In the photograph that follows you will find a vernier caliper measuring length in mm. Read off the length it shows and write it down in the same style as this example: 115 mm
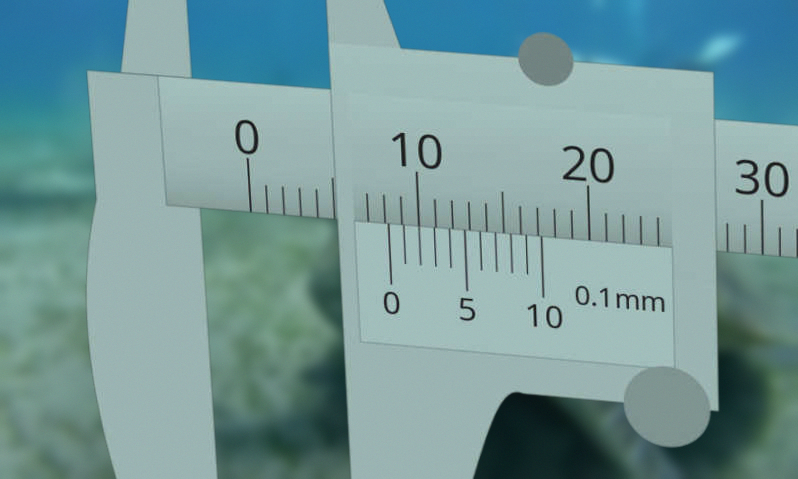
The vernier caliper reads 8.2 mm
